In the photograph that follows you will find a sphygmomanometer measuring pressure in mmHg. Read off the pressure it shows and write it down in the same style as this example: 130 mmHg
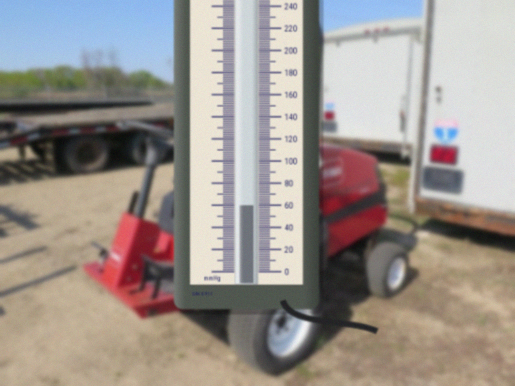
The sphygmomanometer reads 60 mmHg
